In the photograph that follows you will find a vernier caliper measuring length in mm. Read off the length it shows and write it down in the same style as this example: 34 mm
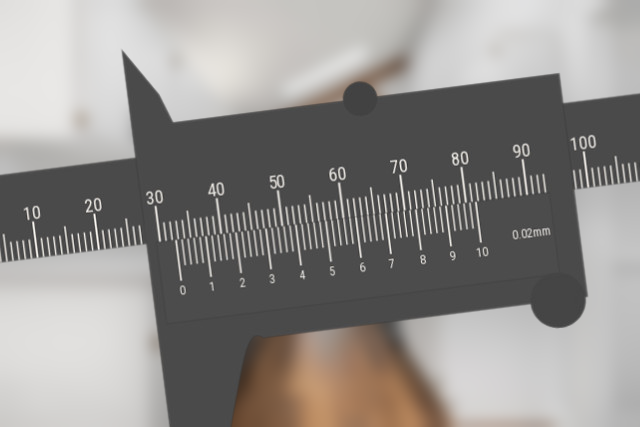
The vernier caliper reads 32.6 mm
